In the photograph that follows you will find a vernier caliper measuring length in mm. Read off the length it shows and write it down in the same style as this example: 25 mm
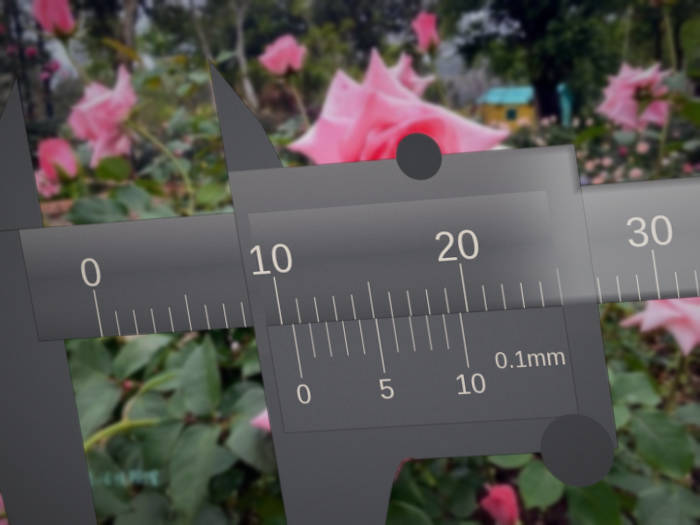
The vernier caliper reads 10.6 mm
